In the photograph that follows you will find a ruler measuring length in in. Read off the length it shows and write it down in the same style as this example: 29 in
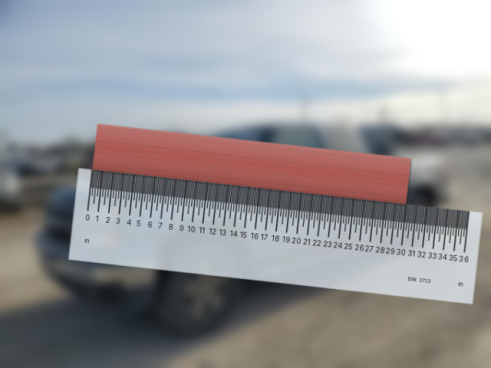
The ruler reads 30 in
